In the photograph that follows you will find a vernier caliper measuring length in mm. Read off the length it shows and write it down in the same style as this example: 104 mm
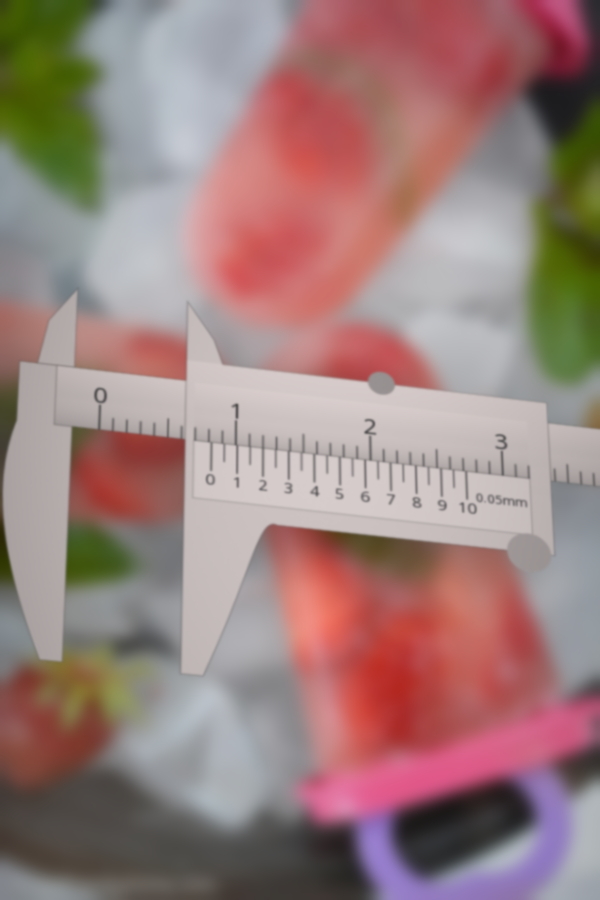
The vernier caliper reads 8.2 mm
